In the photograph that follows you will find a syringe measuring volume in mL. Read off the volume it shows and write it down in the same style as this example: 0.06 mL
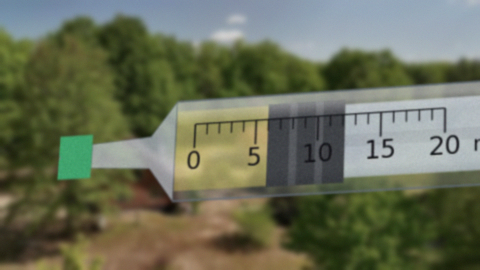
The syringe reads 6 mL
